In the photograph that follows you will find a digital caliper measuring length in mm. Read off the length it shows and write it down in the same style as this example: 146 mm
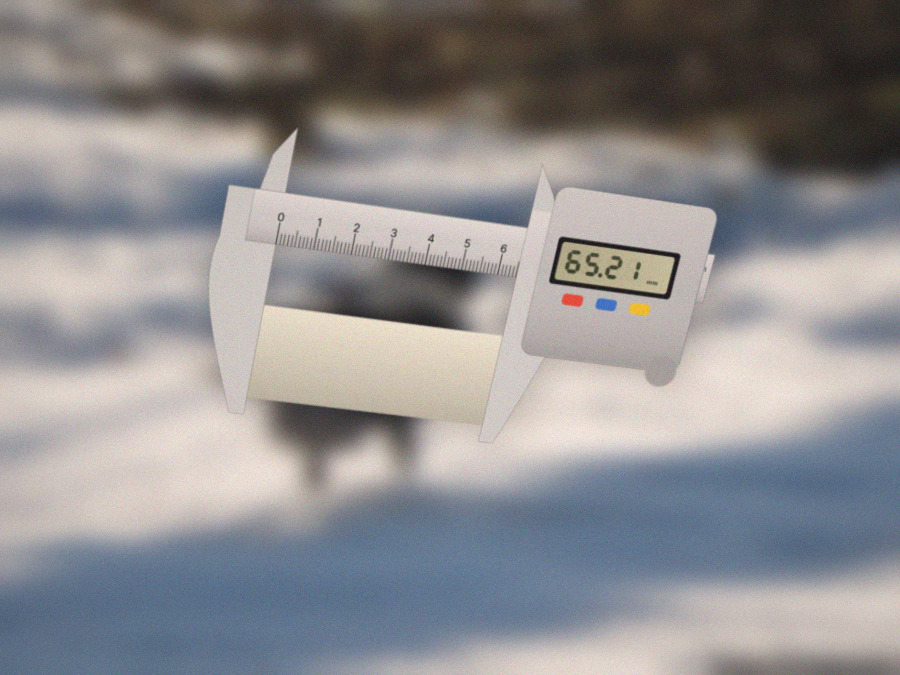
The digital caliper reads 65.21 mm
